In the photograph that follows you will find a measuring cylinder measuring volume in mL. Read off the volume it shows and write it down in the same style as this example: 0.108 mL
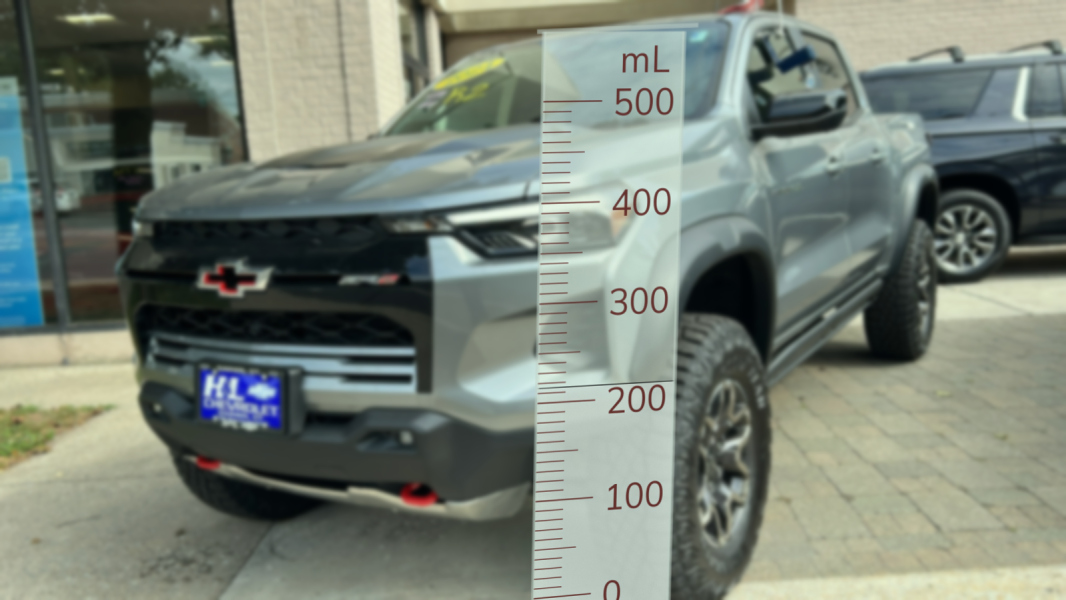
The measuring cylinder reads 215 mL
